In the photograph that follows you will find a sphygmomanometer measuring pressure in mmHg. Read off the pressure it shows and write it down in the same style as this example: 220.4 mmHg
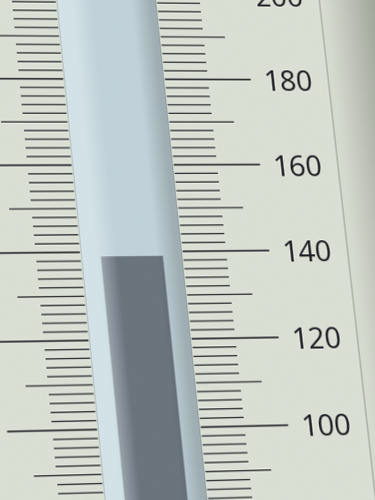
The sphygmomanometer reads 139 mmHg
